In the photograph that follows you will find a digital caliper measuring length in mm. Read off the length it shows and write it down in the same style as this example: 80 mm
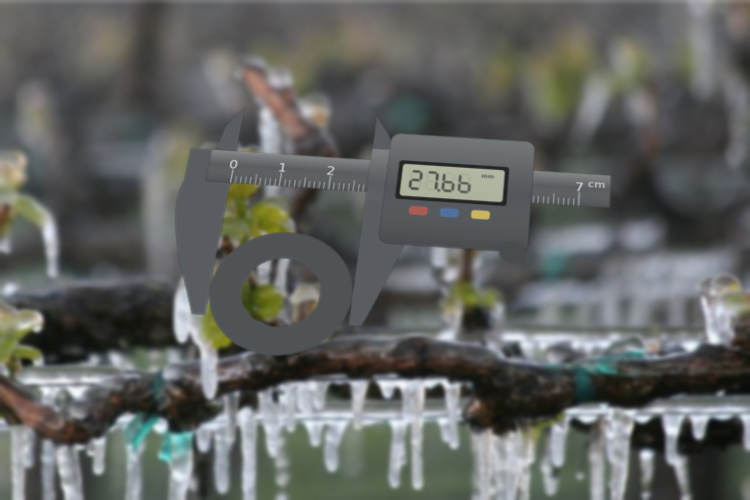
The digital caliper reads 27.66 mm
